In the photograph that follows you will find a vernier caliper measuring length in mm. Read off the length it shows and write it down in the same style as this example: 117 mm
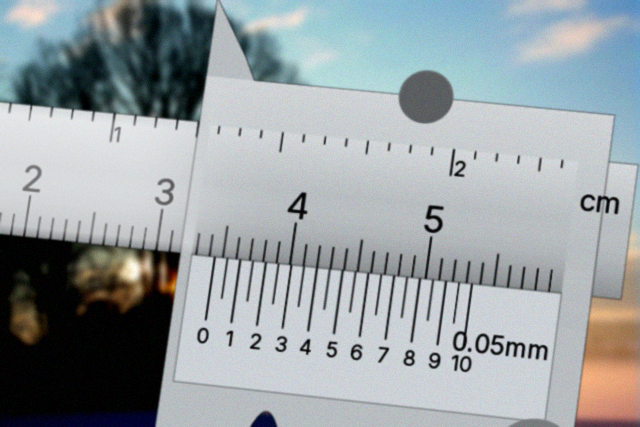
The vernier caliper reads 34.4 mm
